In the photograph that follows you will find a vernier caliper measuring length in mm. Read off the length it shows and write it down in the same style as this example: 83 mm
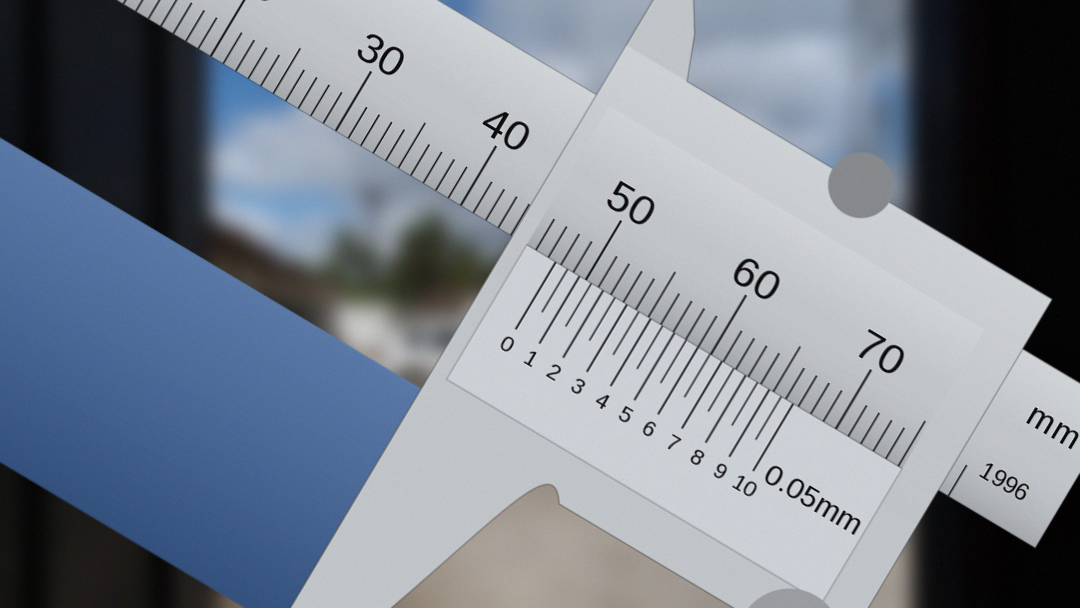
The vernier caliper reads 47.6 mm
